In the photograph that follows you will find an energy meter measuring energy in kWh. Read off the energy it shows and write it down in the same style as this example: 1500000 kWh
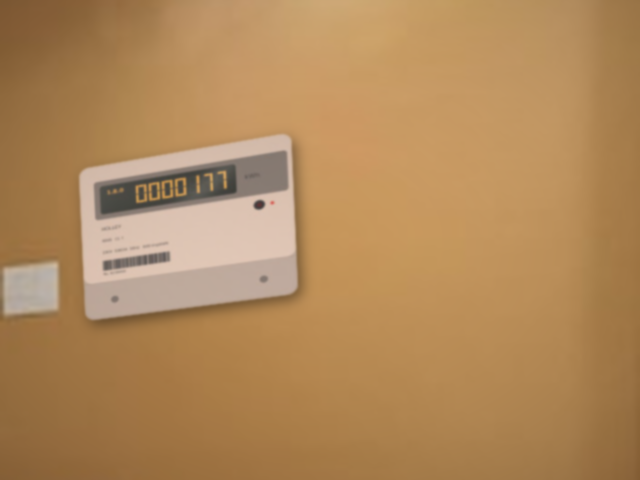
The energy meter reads 177 kWh
